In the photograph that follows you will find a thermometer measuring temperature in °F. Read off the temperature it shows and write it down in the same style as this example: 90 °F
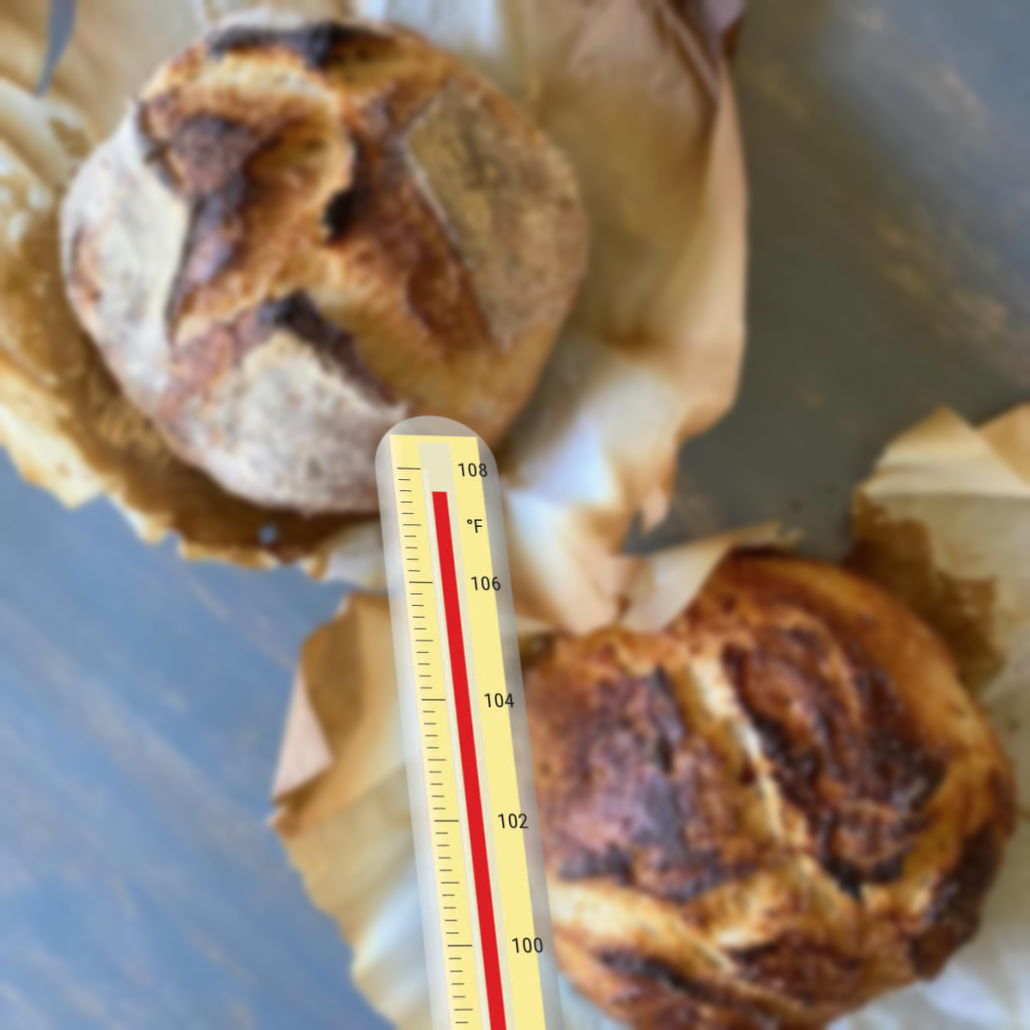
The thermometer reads 107.6 °F
